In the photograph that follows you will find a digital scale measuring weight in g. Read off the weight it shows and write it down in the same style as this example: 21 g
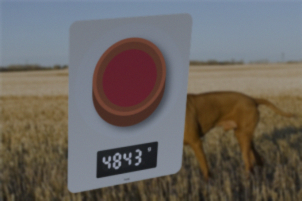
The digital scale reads 4843 g
